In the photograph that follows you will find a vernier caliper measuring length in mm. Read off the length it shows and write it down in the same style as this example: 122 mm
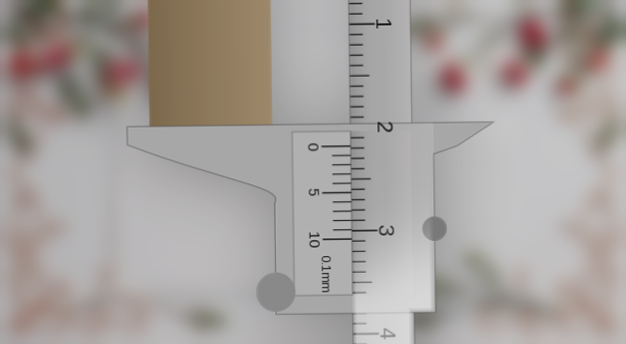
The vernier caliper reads 21.8 mm
